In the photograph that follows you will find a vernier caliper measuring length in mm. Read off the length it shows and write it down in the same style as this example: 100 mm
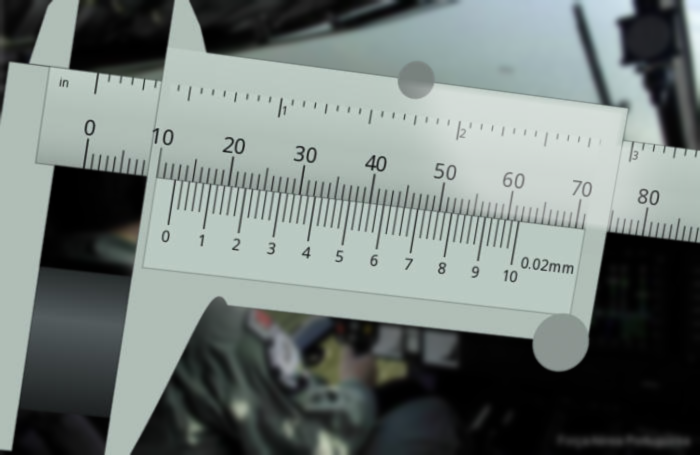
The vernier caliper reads 12.6 mm
